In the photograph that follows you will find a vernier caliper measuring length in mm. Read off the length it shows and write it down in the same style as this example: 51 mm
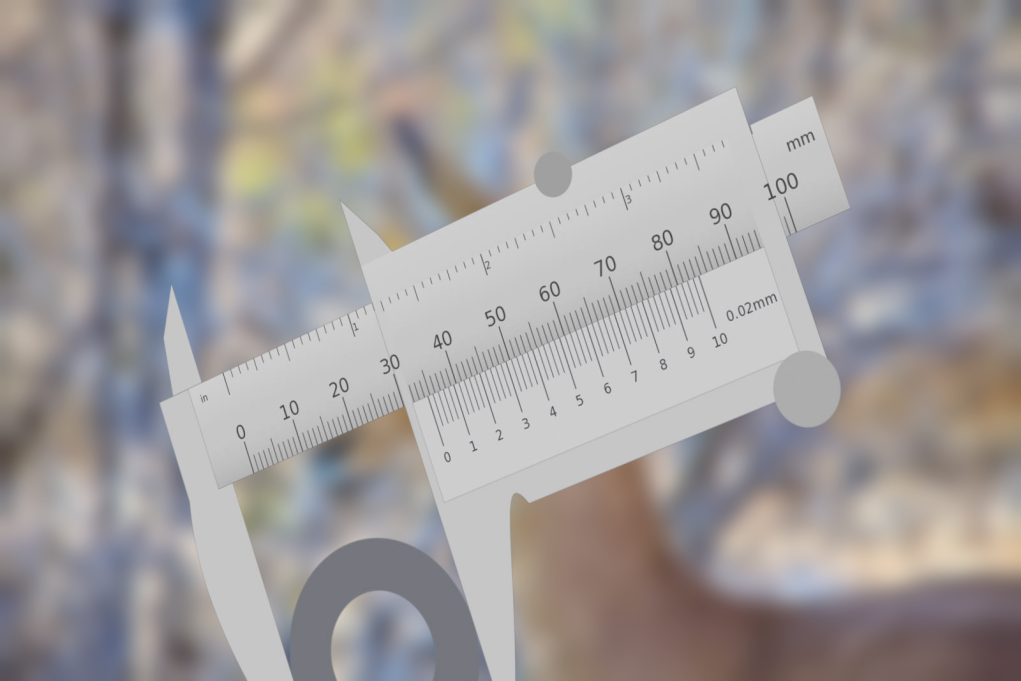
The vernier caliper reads 34.6 mm
